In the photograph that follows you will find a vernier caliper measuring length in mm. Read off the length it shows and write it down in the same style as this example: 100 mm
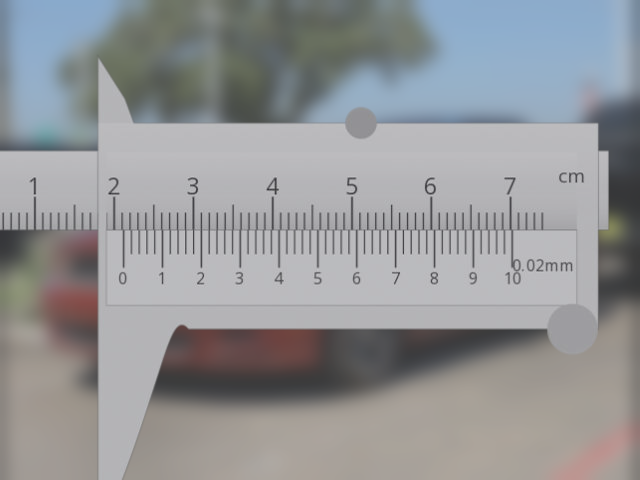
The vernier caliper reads 21.2 mm
